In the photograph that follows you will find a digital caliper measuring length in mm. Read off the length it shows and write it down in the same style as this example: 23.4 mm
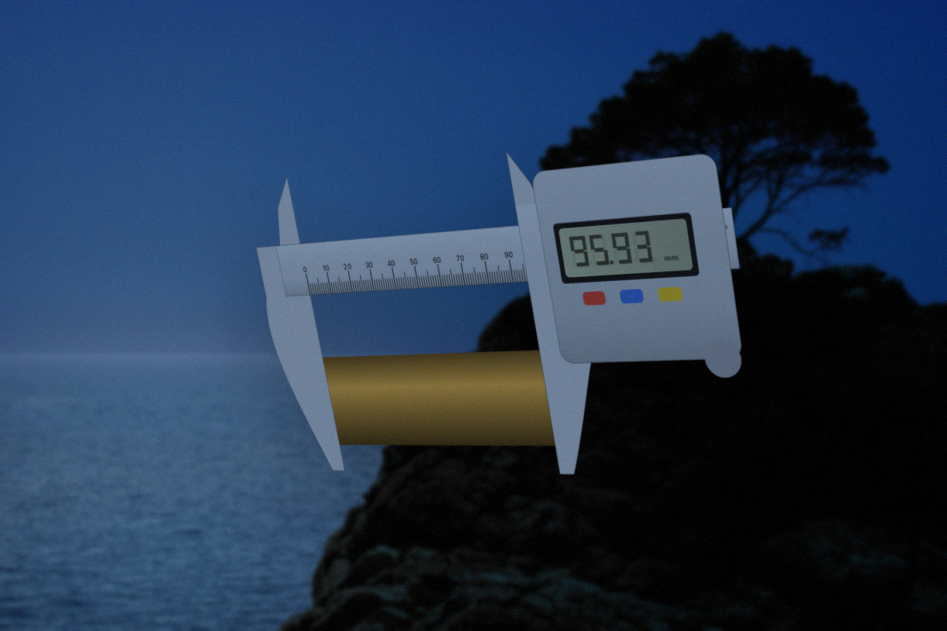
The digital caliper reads 95.93 mm
